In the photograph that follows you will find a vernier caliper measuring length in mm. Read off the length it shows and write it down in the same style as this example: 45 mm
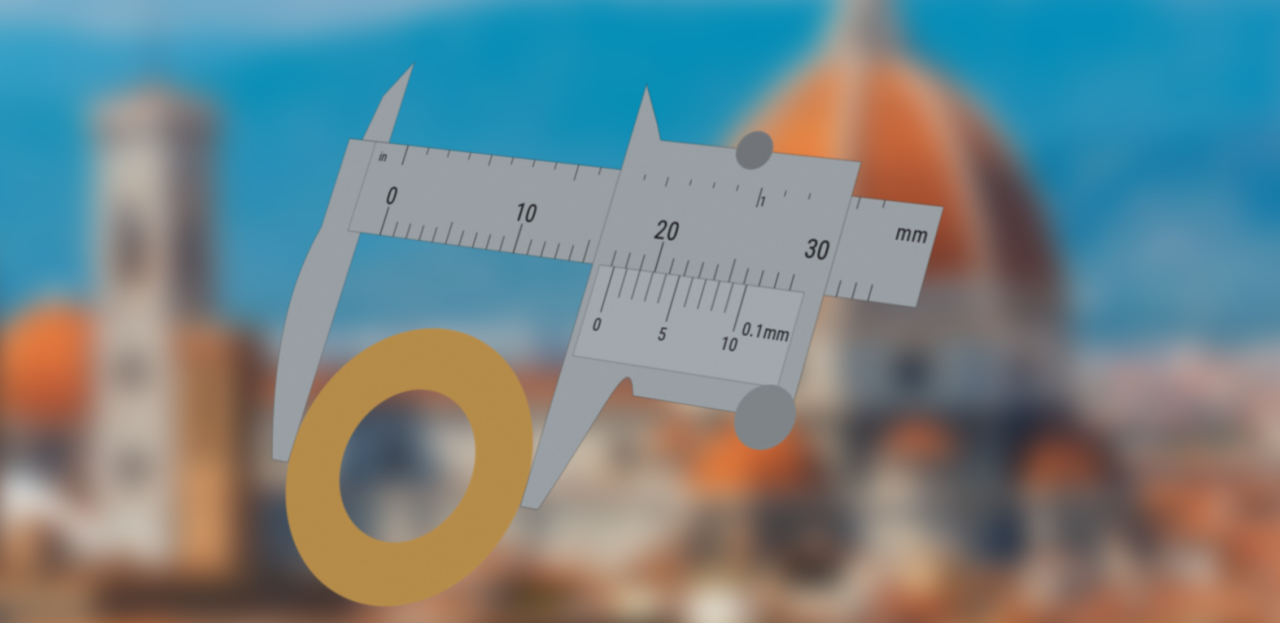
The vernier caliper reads 17.2 mm
